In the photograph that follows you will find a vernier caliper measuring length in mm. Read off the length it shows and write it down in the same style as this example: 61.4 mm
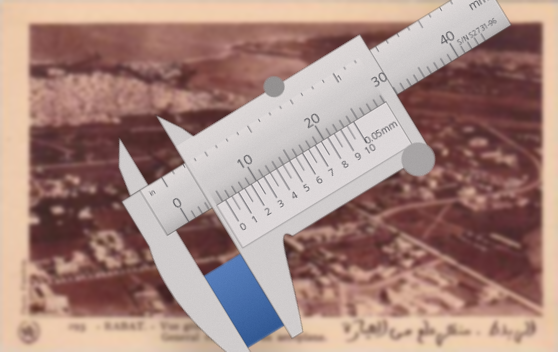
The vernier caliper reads 5.4 mm
